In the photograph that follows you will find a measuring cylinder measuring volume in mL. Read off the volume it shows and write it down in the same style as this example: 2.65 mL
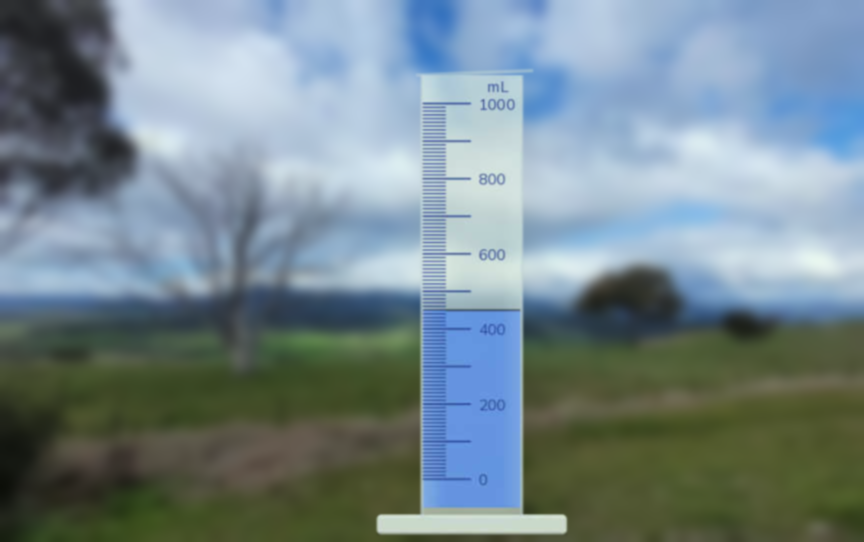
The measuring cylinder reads 450 mL
